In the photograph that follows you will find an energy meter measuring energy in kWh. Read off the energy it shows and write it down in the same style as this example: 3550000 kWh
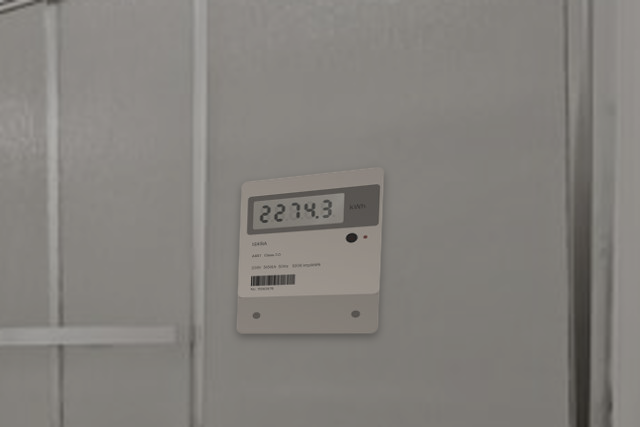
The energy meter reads 2274.3 kWh
